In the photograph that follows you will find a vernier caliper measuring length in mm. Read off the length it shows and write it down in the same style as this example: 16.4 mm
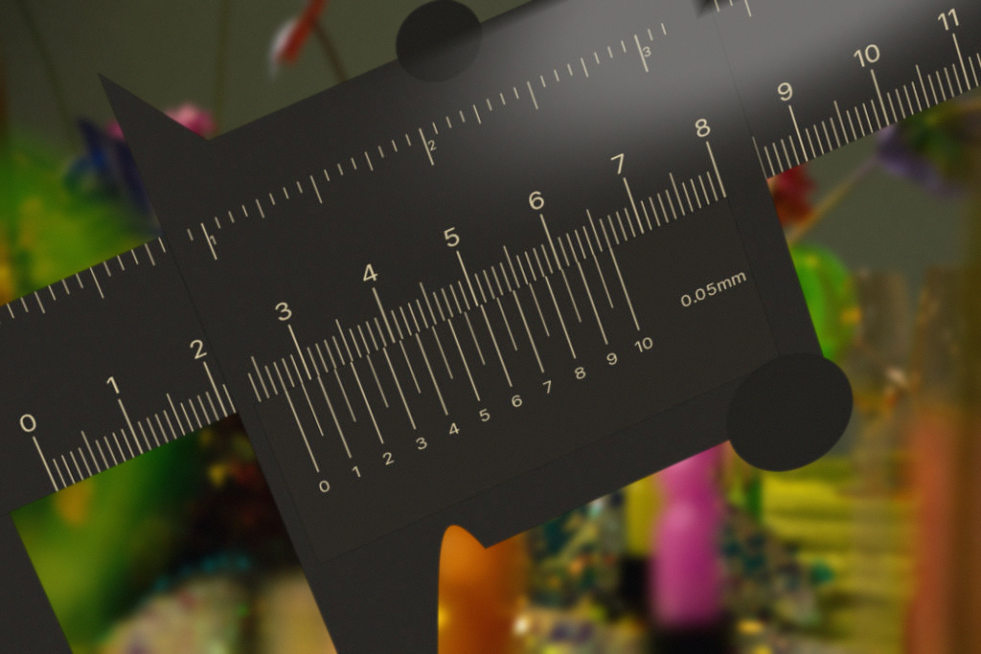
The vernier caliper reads 27.0 mm
